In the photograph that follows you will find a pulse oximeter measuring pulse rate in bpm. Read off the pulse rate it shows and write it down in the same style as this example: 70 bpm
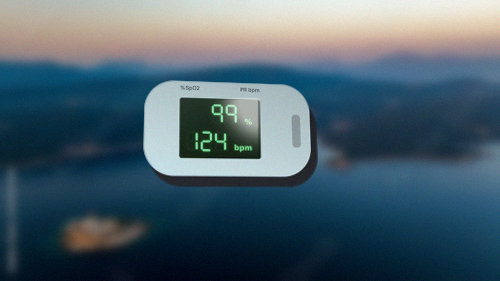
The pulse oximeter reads 124 bpm
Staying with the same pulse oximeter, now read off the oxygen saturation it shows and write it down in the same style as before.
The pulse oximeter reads 99 %
